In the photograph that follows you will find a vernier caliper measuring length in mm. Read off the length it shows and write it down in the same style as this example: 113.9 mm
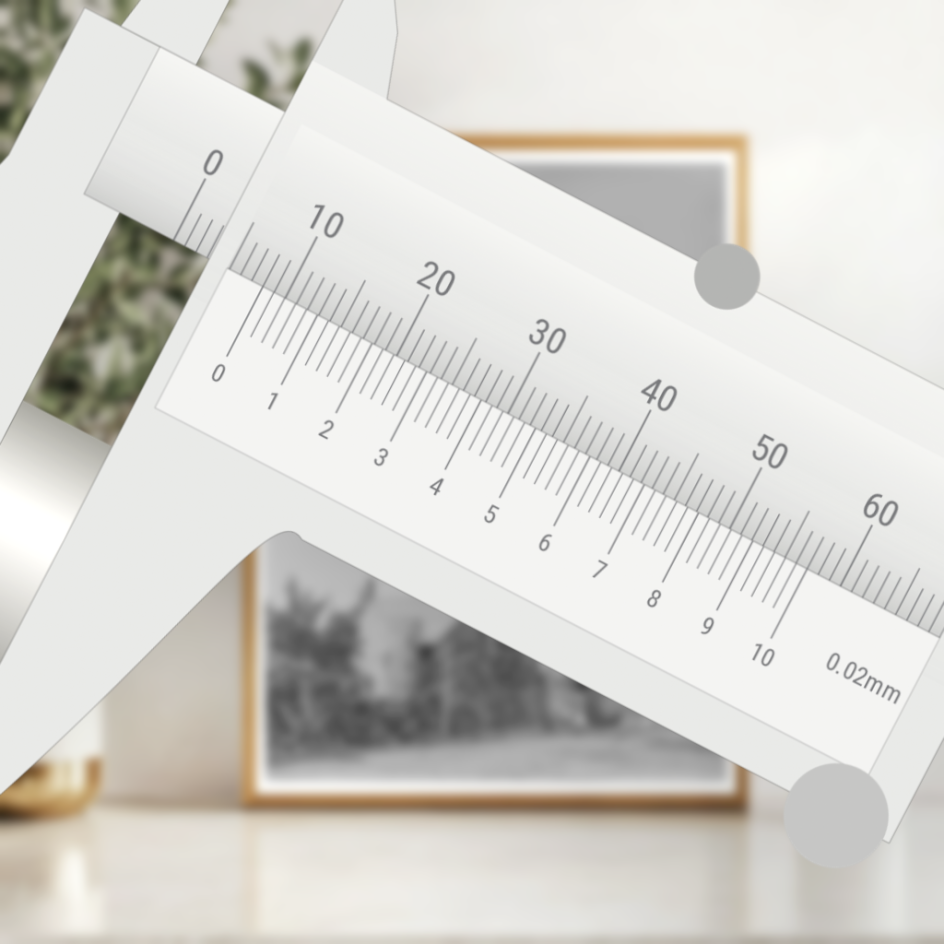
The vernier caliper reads 8.0 mm
